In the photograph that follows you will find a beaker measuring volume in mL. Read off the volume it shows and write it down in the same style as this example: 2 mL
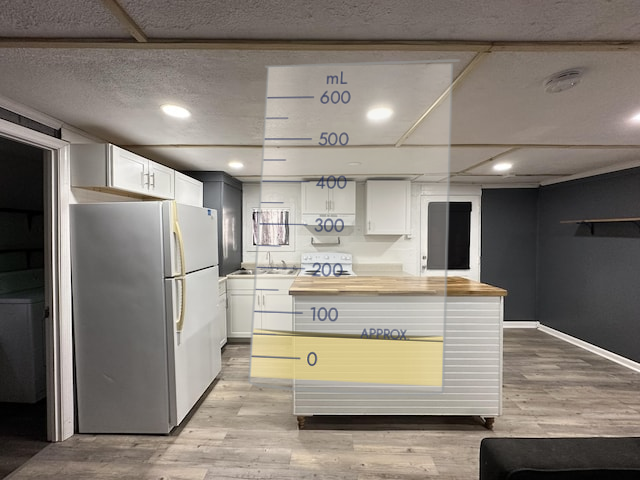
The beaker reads 50 mL
